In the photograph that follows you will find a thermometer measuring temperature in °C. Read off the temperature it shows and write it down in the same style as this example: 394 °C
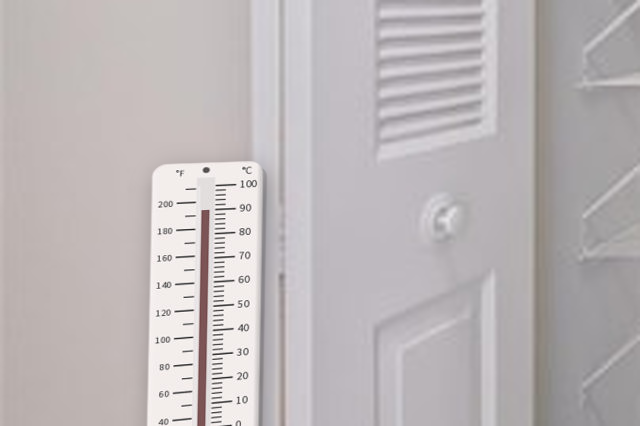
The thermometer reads 90 °C
